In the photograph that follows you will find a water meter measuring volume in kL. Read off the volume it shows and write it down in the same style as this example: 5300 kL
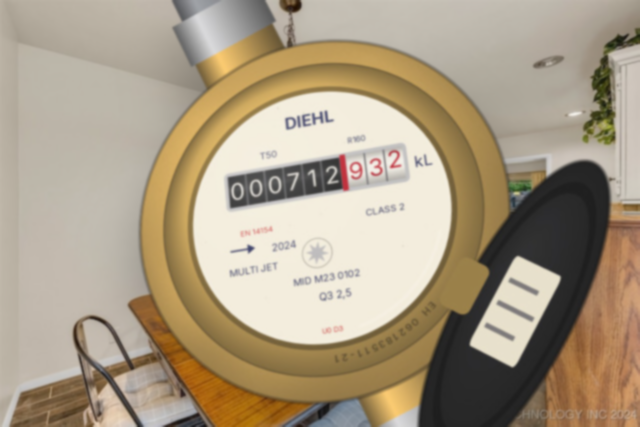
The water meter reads 712.932 kL
